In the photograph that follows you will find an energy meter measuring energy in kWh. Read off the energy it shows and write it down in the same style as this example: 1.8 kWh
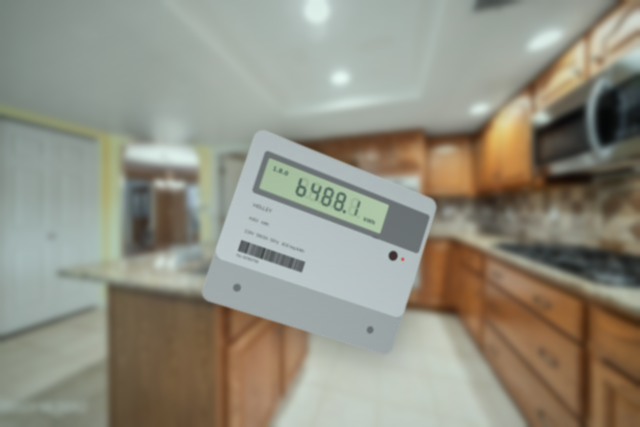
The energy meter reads 6488.1 kWh
